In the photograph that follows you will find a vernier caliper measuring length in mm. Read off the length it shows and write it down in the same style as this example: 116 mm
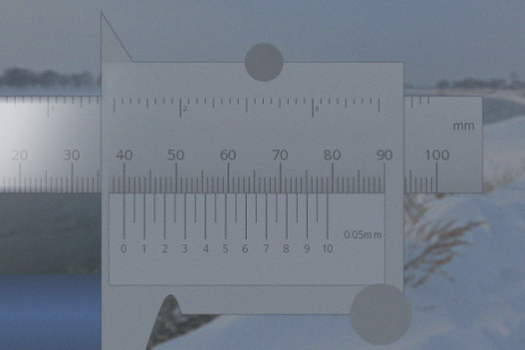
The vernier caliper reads 40.0 mm
